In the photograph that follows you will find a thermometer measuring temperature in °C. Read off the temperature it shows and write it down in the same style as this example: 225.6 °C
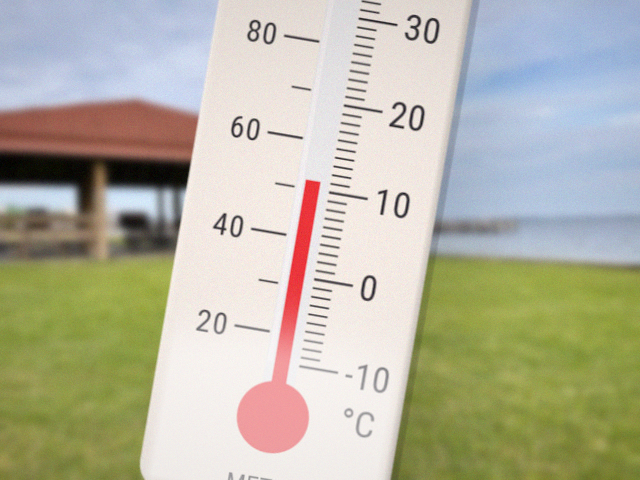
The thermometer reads 11 °C
